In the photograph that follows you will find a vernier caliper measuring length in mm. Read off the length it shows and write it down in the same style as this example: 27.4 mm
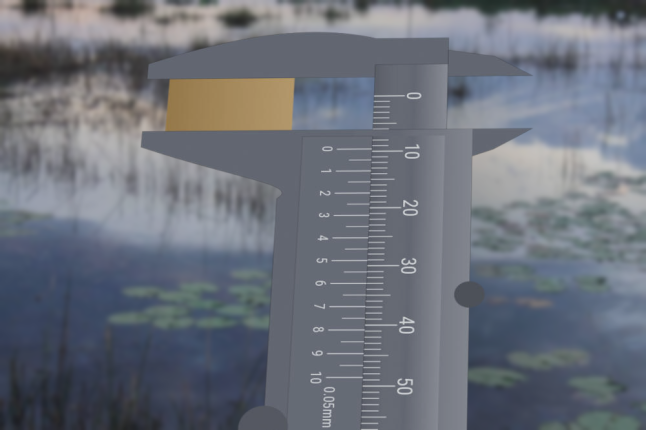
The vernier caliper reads 9.6 mm
